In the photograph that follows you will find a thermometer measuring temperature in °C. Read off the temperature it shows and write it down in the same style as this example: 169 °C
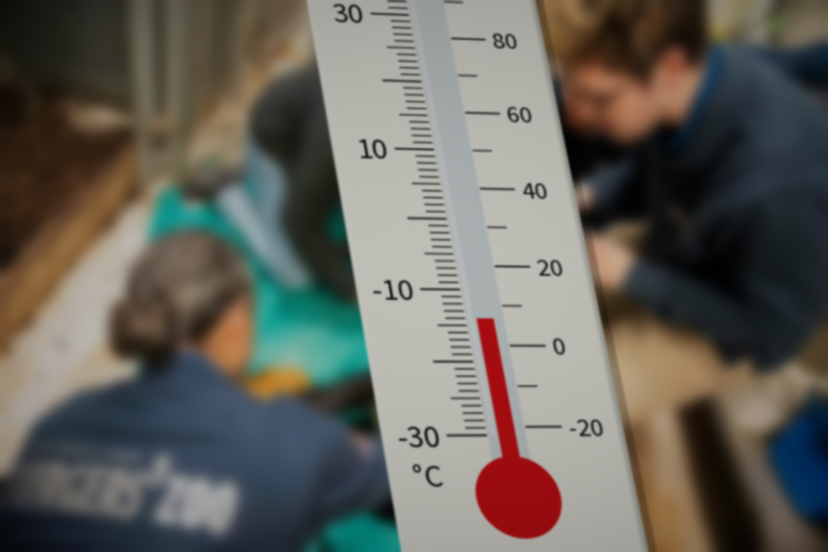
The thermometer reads -14 °C
